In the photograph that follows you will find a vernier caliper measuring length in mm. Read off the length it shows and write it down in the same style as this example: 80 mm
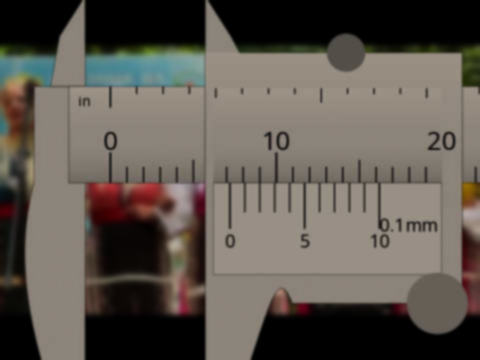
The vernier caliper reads 7.2 mm
